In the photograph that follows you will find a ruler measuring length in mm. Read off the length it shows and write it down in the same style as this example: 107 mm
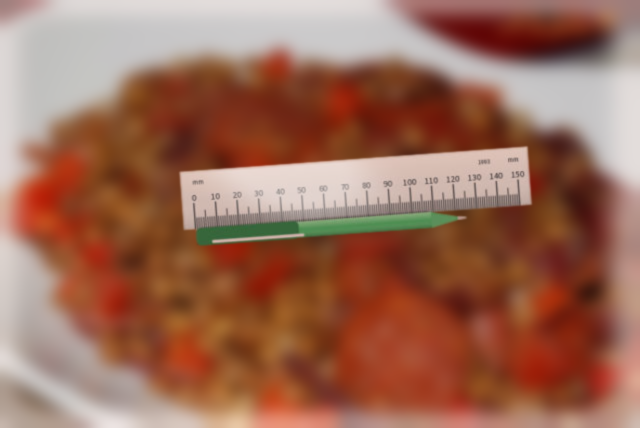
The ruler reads 125 mm
